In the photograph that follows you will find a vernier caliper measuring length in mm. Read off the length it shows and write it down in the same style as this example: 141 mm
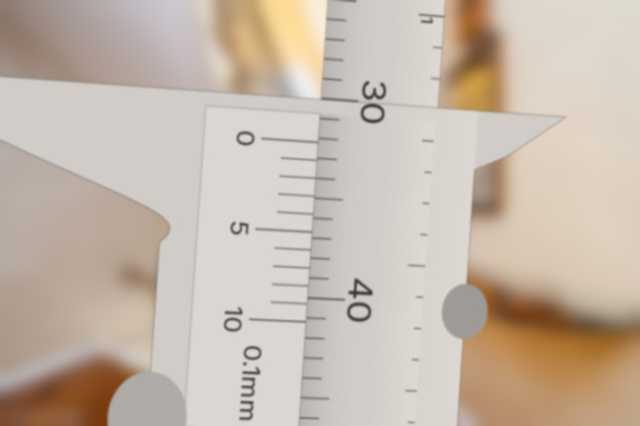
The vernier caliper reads 32.2 mm
